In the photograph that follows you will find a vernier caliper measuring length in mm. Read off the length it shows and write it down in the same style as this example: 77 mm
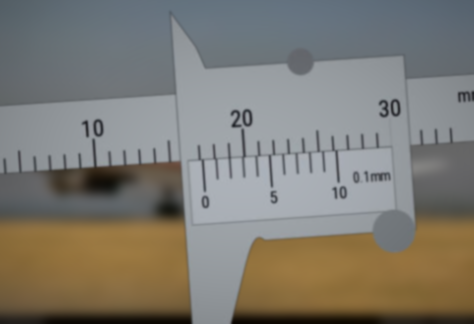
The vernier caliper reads 17.2 mm
